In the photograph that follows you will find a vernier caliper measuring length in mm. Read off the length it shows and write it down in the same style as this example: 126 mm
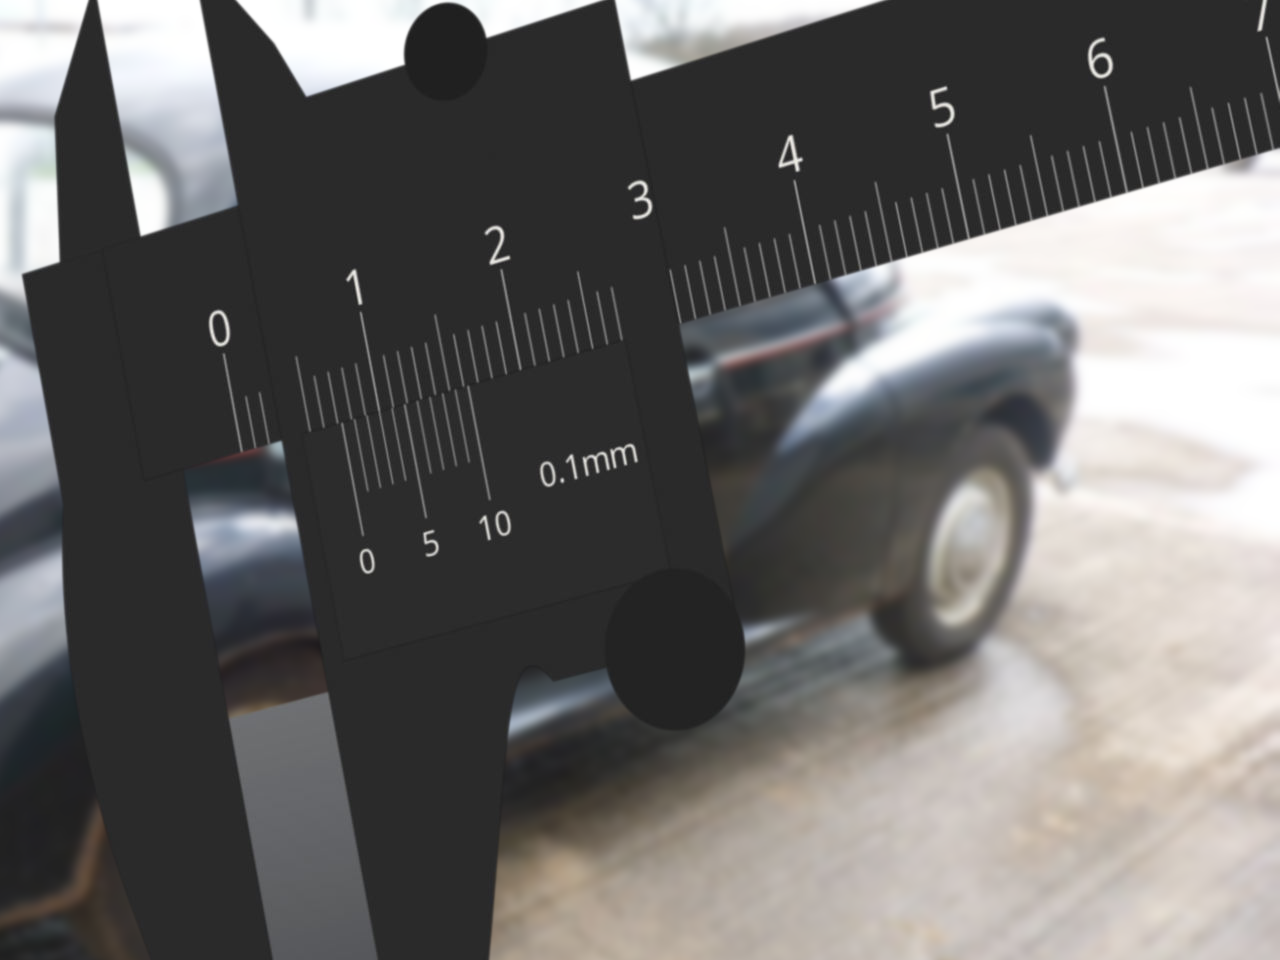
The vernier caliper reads 7.3 mm
